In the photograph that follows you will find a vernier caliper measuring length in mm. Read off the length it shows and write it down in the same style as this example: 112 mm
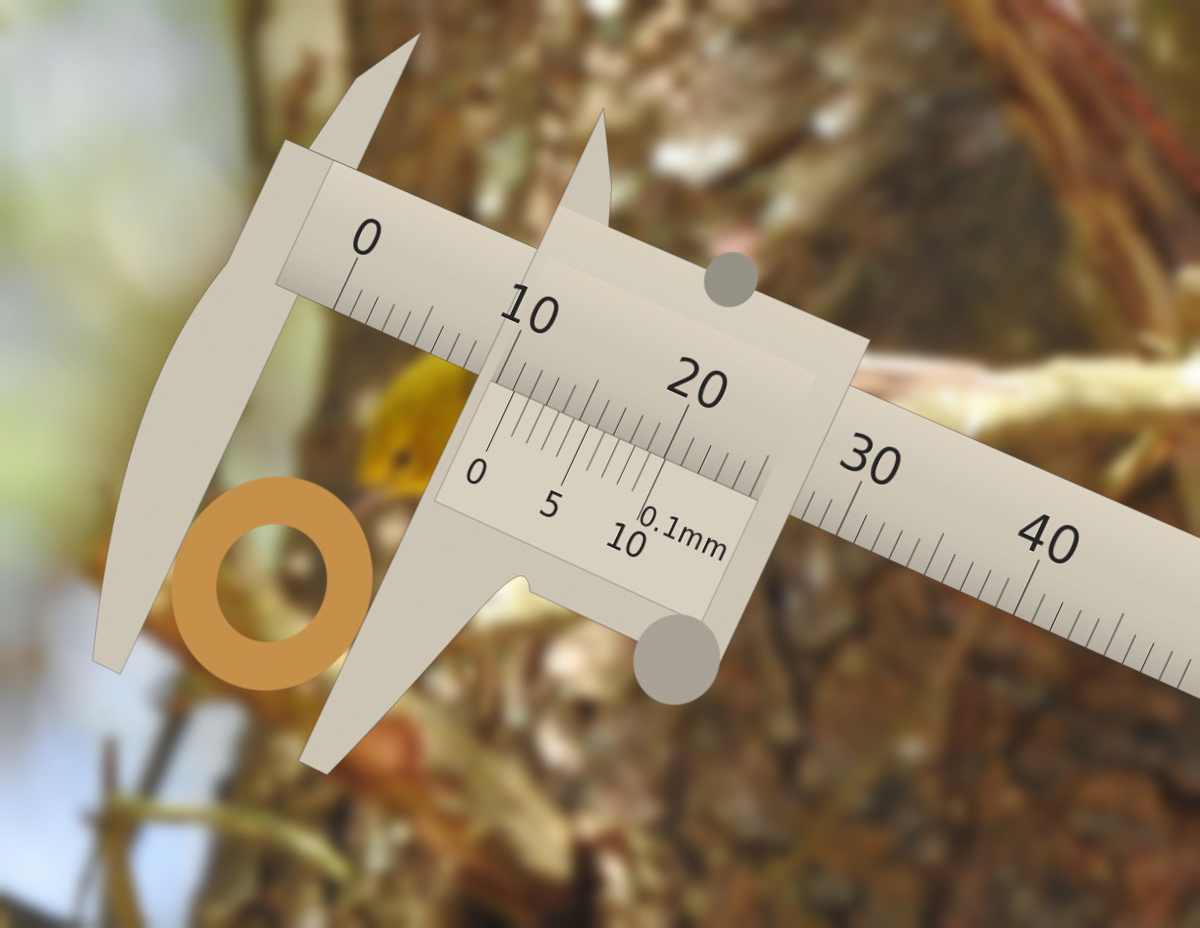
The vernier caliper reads 11.1 mm
